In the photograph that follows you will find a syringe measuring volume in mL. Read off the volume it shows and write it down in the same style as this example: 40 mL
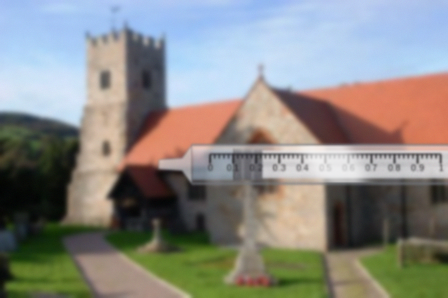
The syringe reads 0.1 mL
